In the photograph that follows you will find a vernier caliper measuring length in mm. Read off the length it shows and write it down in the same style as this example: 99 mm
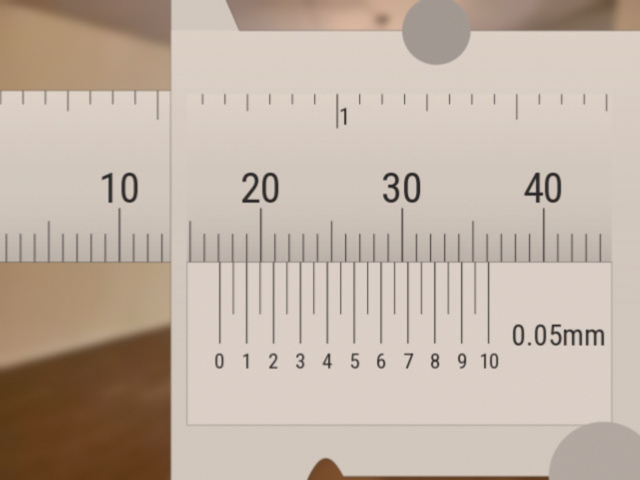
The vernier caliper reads 17.1 mm
